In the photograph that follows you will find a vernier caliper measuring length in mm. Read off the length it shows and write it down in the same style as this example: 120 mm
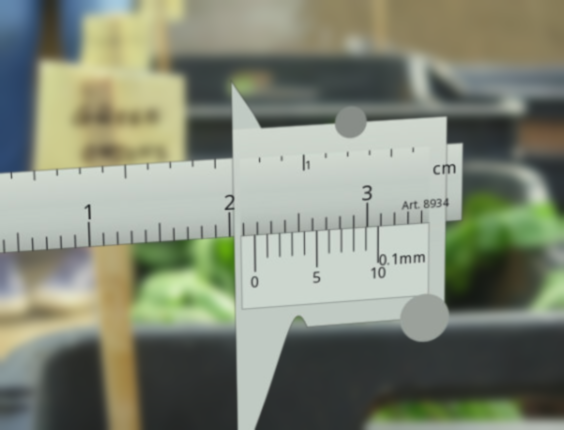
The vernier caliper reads 21.8 mm
